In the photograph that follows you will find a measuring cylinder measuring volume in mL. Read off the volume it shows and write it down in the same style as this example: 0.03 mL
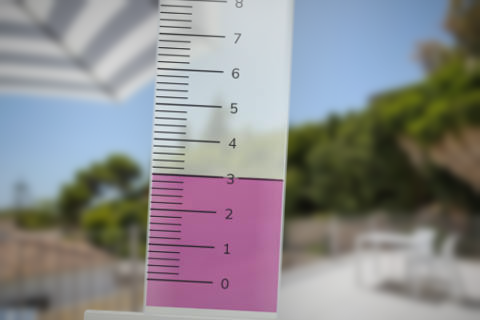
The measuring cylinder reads 3 mL
